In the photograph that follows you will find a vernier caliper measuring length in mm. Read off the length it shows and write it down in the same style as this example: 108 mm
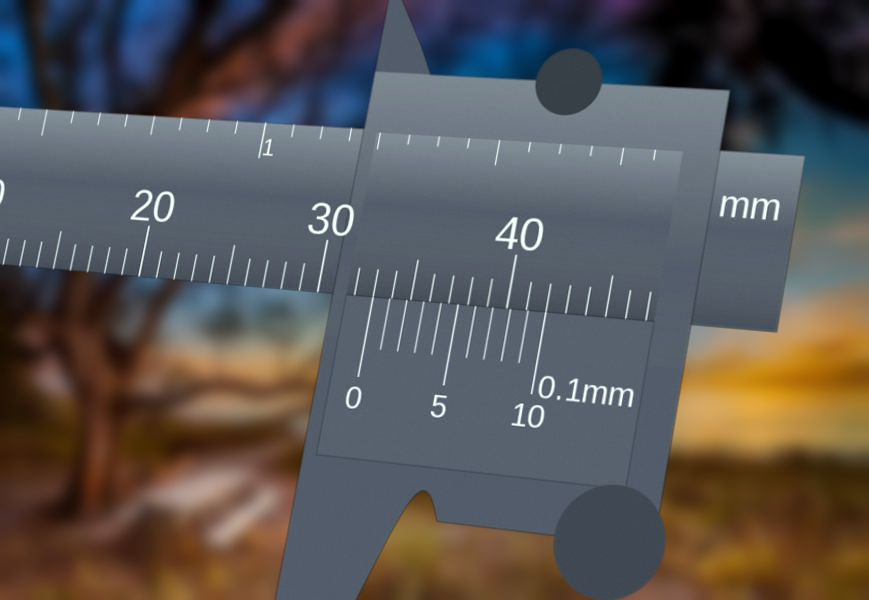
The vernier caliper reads 33.0 mm
